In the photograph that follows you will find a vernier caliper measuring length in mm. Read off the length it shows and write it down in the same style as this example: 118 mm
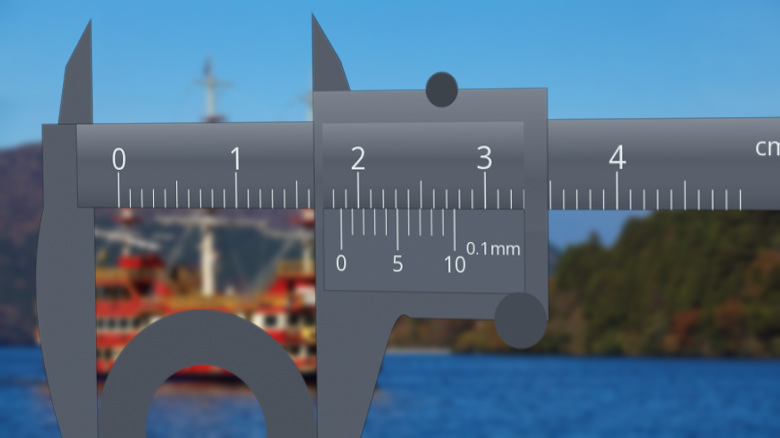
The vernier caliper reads 18.6 mm
